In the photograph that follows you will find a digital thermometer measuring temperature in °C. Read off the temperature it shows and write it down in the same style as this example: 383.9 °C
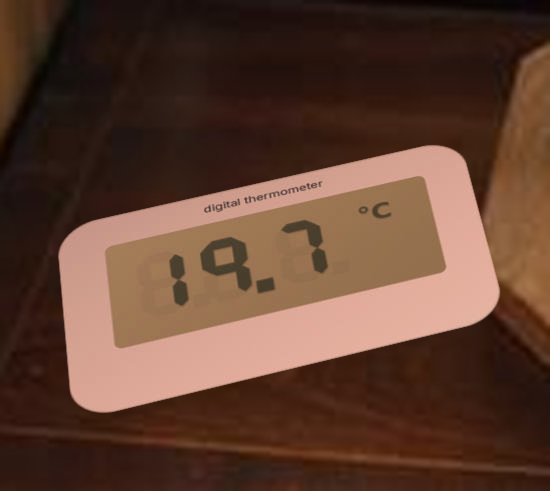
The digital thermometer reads 19.7 °C
